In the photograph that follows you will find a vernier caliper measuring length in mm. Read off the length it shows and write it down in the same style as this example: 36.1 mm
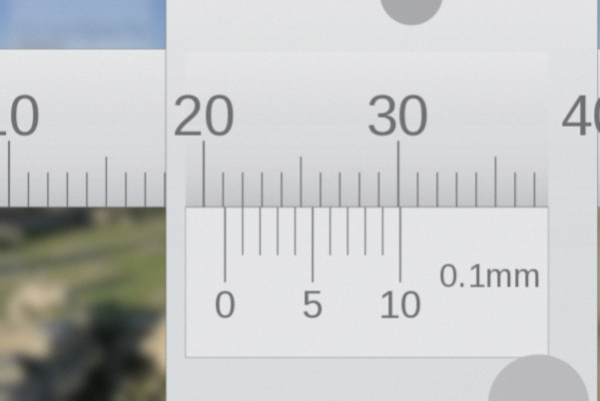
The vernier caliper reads 21.1 mm
